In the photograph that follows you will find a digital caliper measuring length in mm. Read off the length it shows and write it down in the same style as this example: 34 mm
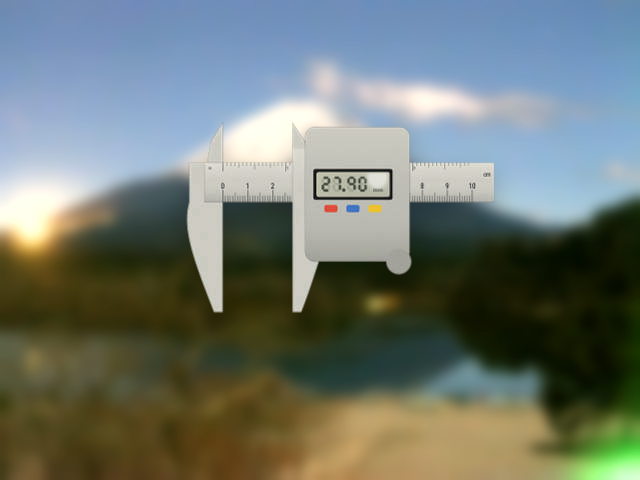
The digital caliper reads 27.90 mm
